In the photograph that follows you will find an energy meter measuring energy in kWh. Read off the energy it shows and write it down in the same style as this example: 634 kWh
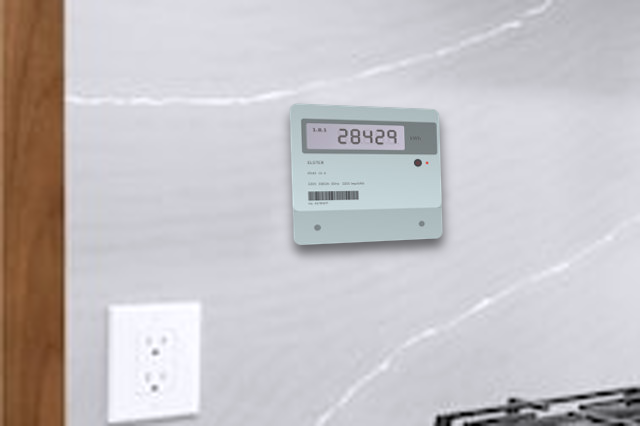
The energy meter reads 28429 kWh
